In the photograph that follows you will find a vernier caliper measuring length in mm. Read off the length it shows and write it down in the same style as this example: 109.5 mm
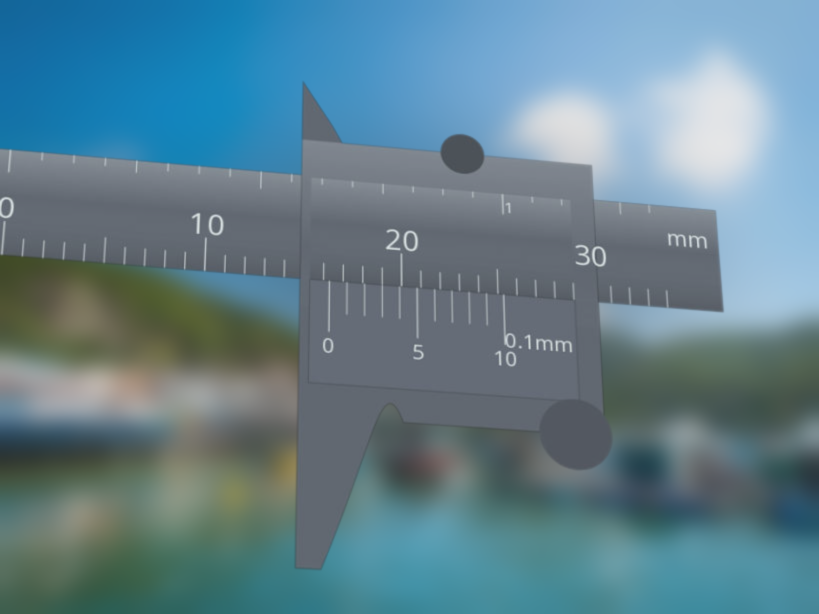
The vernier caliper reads 16.3 mm
